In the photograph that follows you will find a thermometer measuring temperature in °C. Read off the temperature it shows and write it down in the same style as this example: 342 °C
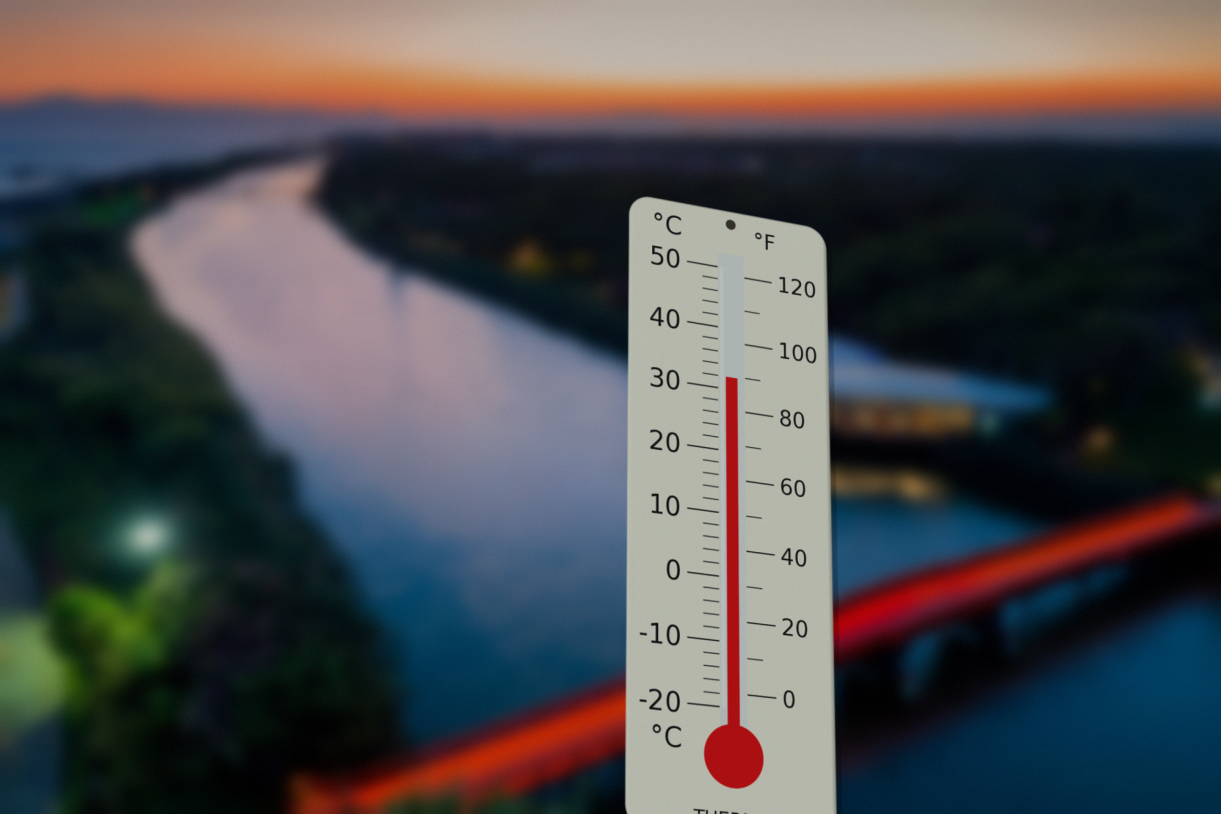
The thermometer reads 32 °C
